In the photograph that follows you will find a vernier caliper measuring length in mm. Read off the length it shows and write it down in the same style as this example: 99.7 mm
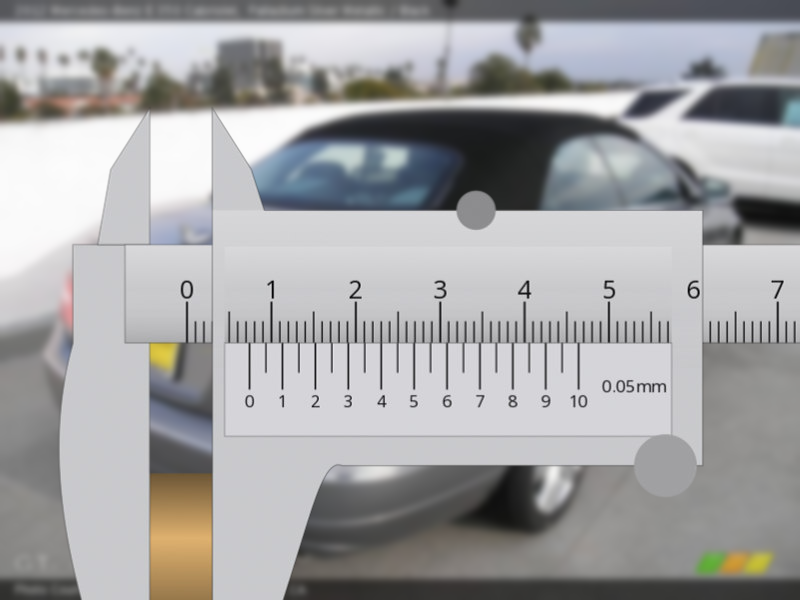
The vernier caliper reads 7.4 mm
